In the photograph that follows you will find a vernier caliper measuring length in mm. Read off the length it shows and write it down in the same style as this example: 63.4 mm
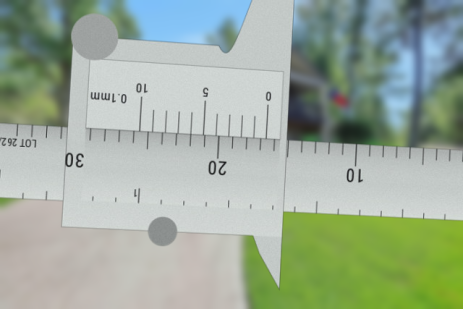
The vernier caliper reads 16.6 mm
